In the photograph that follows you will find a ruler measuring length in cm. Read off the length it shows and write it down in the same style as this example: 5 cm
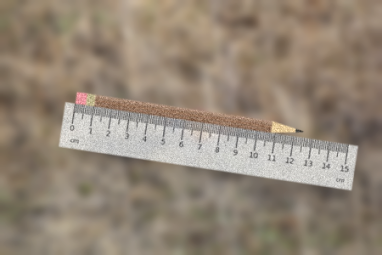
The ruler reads 12.5 cm
